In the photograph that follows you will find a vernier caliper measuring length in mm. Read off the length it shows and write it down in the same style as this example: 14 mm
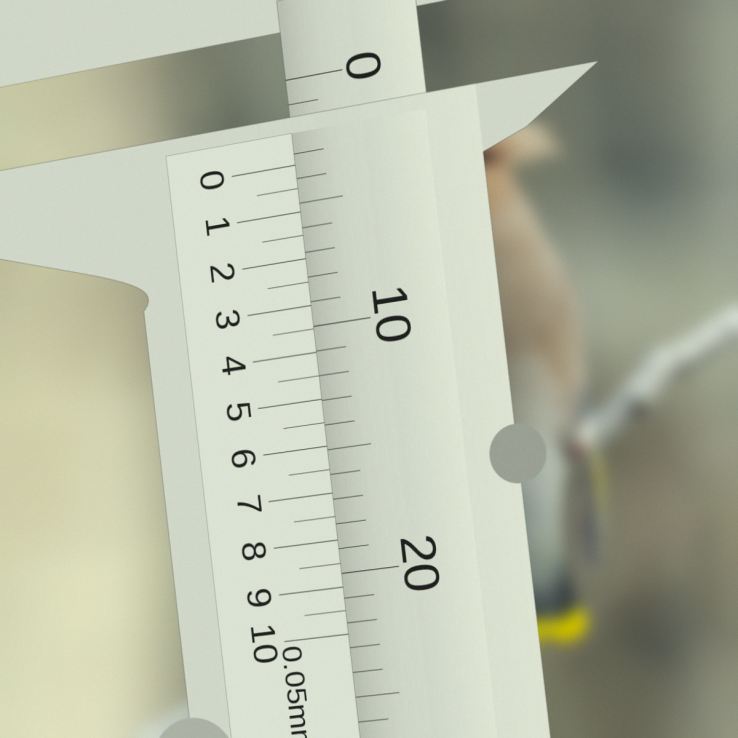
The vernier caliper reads 3.45 mm
